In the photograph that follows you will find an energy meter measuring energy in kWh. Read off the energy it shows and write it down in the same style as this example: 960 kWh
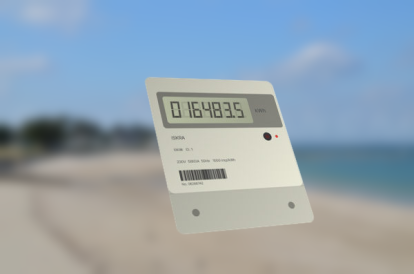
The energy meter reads 16483.5 kWh
